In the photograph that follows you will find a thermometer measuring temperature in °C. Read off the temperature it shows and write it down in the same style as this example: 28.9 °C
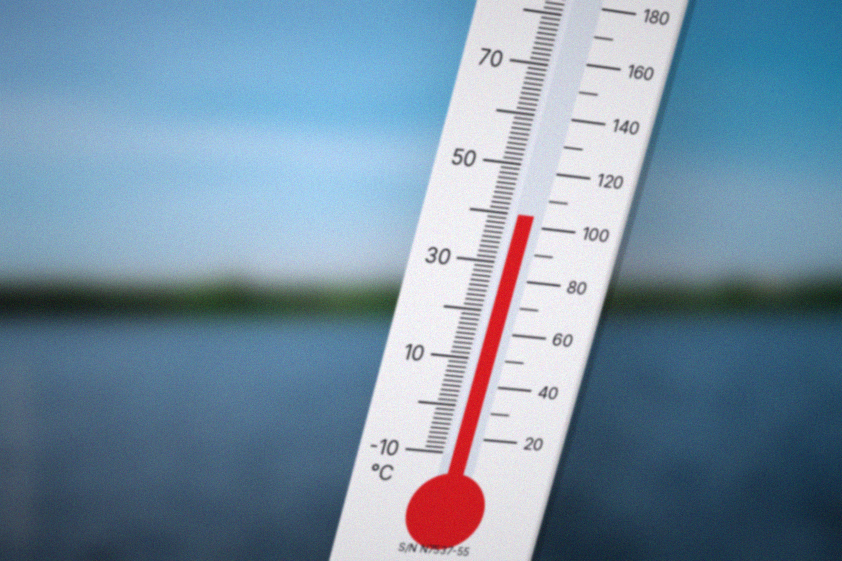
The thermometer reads 40 °C
